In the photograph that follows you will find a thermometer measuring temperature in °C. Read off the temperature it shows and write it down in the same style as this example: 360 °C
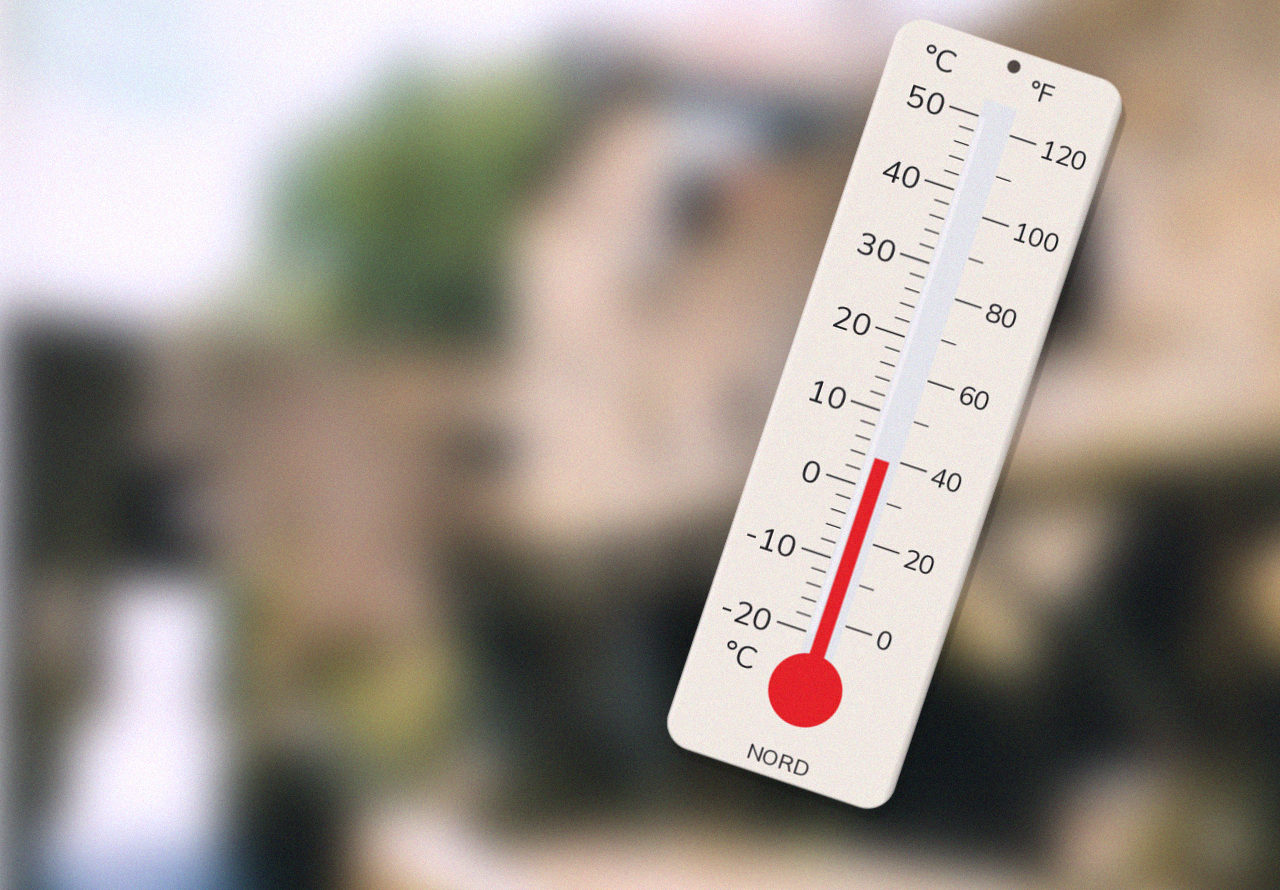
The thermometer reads 4 °C
